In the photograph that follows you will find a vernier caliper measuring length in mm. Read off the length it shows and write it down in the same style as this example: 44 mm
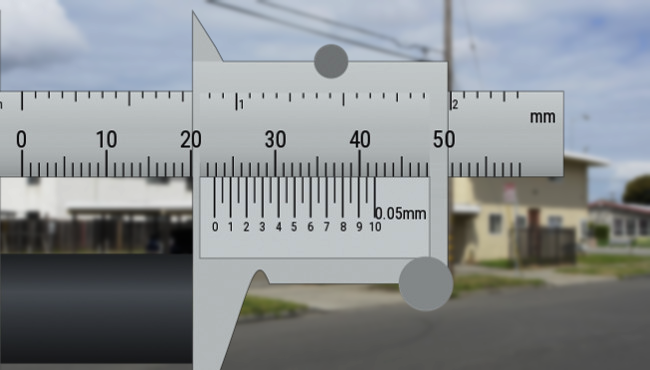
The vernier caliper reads 22.8 mm
